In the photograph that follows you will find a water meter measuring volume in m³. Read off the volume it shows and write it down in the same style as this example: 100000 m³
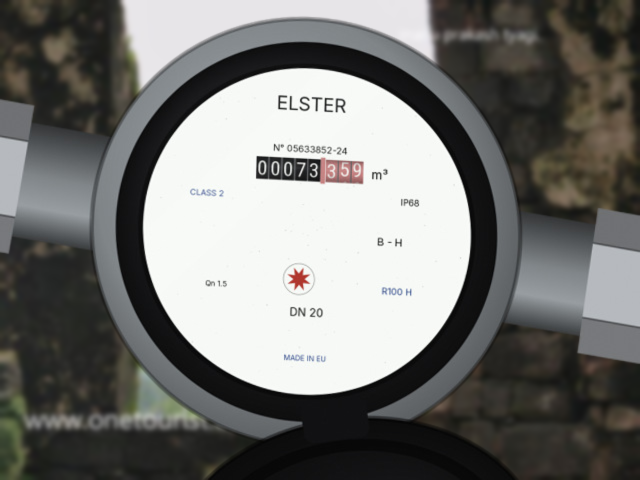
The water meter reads 73.359 m³
